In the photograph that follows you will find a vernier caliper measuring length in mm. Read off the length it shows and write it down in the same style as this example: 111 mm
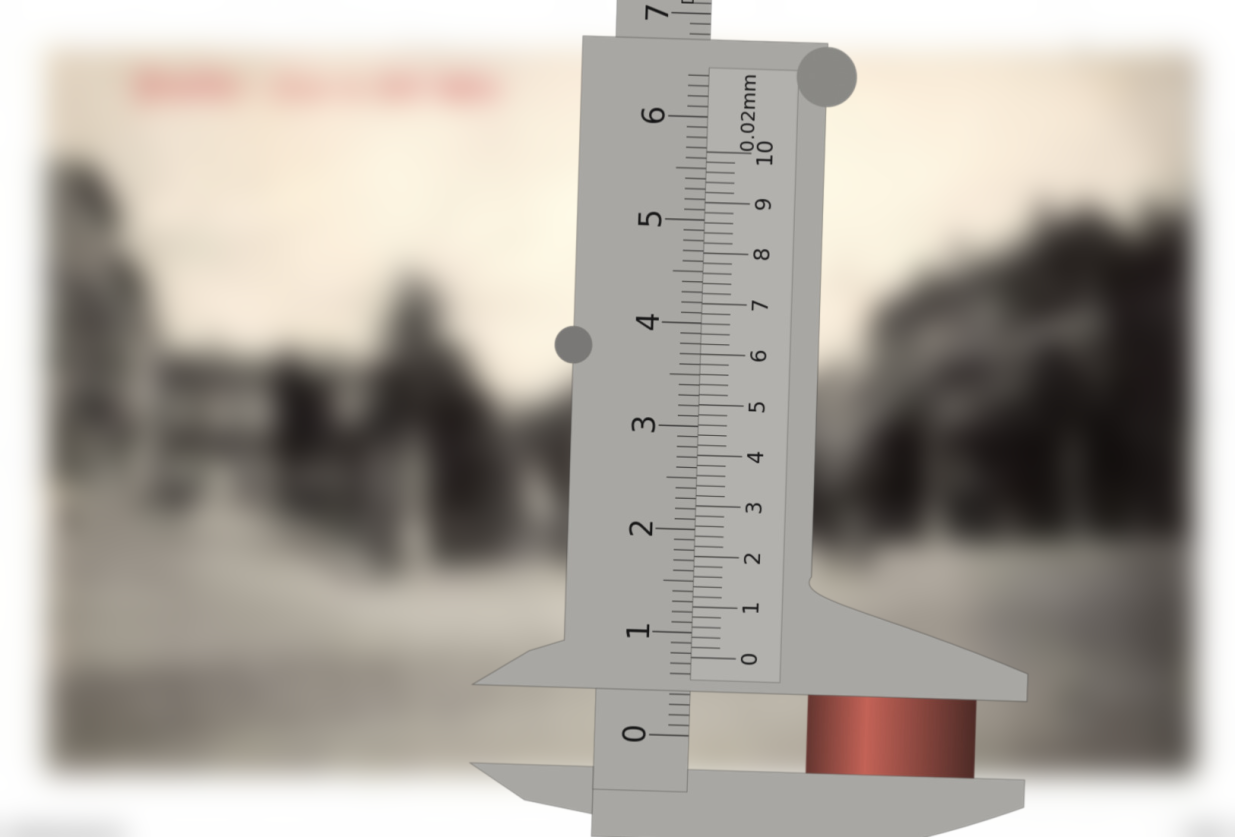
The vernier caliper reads 7.6 mm
